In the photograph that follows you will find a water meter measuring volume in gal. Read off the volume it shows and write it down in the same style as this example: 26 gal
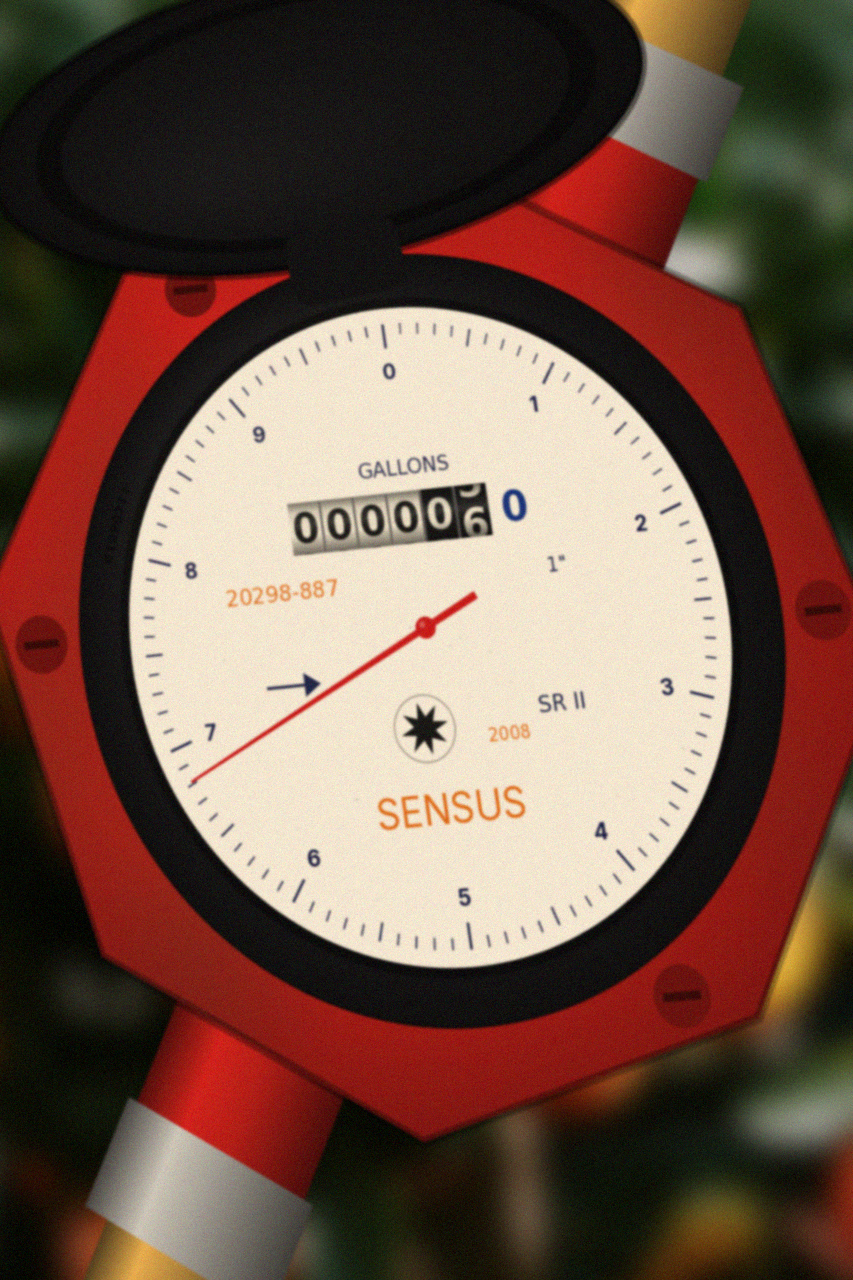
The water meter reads 56.8 gal
